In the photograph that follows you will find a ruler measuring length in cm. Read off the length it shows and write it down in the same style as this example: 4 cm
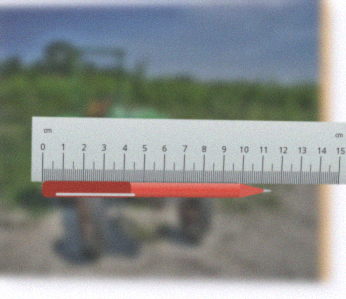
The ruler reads 11.5 cm
